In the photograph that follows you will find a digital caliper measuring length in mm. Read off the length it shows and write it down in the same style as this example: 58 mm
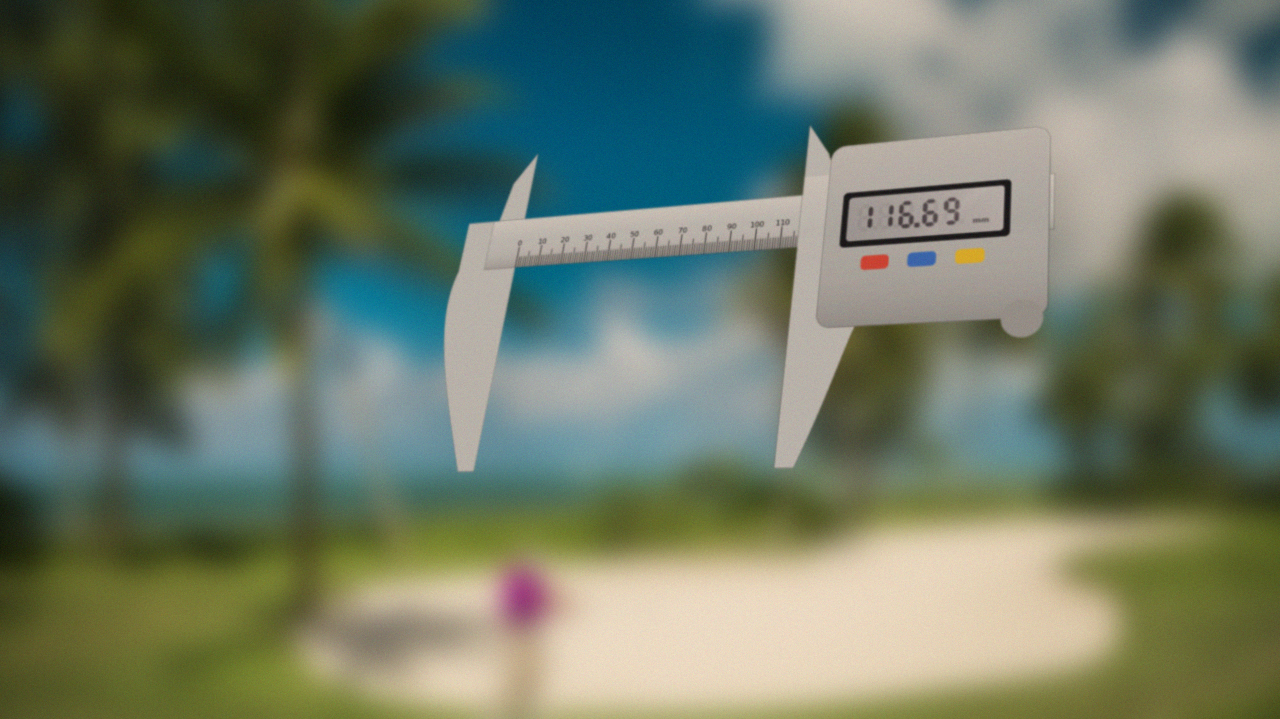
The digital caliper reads 116.69 mm
